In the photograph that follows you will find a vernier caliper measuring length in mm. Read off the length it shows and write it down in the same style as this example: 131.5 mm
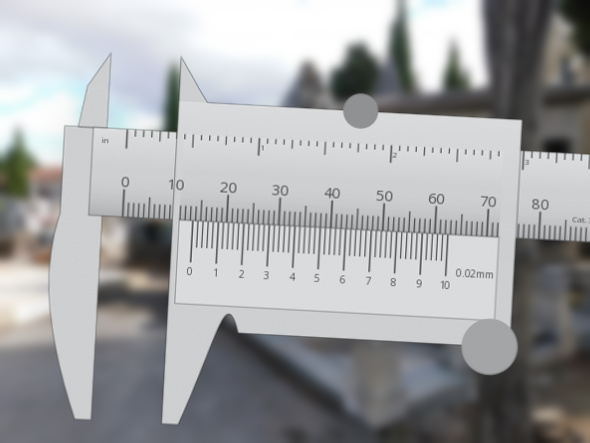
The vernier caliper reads 13.5 mm
